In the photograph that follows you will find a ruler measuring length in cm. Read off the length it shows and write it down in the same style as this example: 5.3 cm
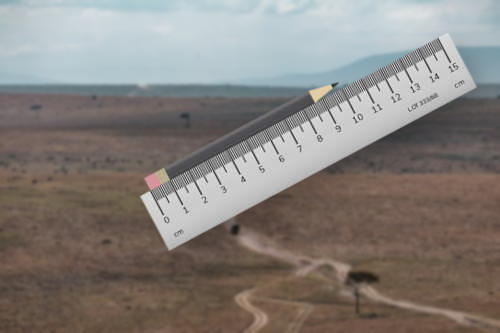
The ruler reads 10 cm
